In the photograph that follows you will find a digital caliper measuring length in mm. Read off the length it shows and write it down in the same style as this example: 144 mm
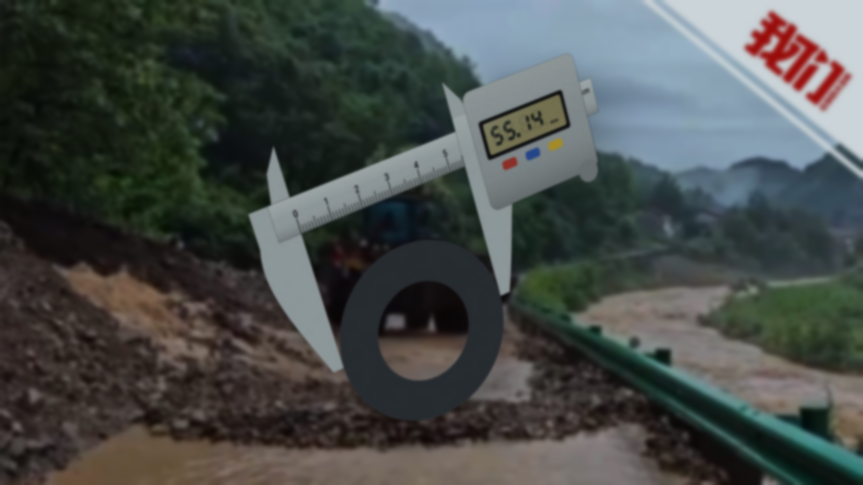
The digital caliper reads 55.14 mm
